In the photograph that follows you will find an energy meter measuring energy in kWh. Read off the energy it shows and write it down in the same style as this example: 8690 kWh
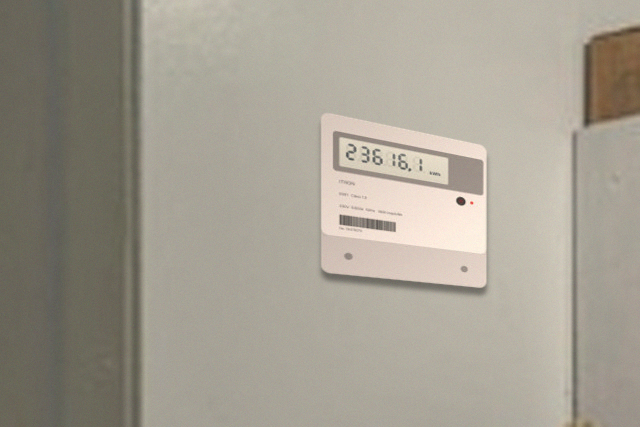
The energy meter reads 23616.1 kWh
